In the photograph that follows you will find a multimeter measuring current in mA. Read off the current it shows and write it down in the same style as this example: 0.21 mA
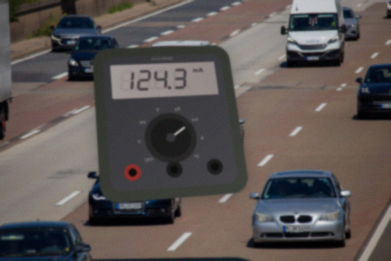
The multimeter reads 124.3 mA
